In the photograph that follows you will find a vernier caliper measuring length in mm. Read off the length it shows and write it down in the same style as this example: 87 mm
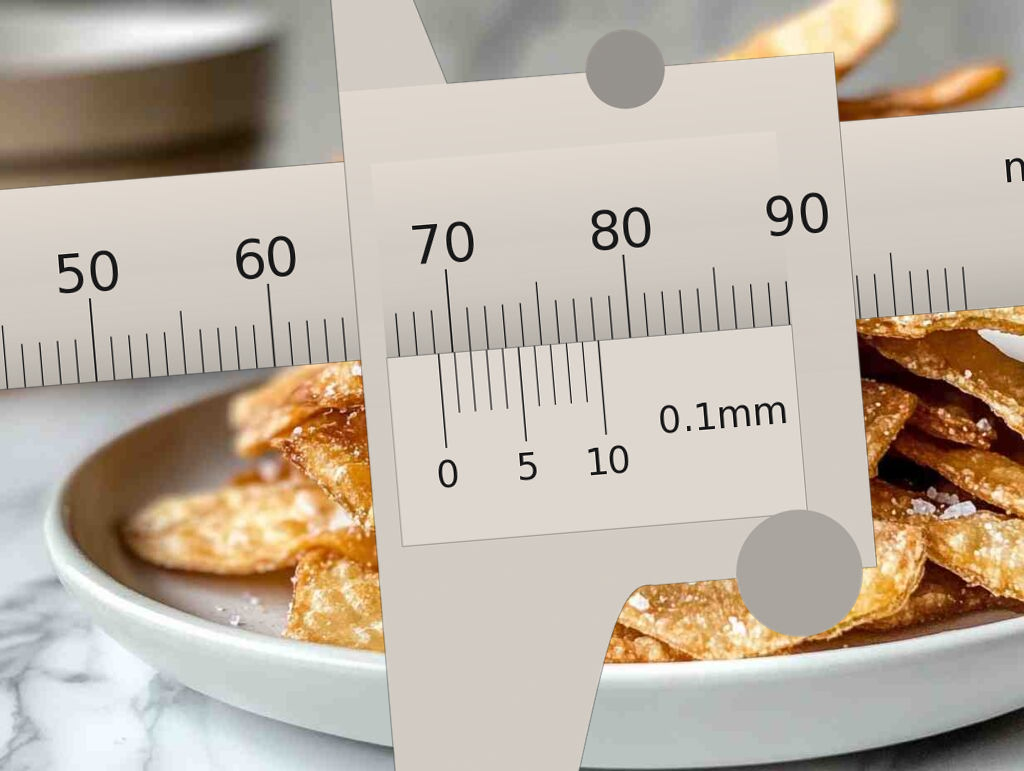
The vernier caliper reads 69.2 mm
